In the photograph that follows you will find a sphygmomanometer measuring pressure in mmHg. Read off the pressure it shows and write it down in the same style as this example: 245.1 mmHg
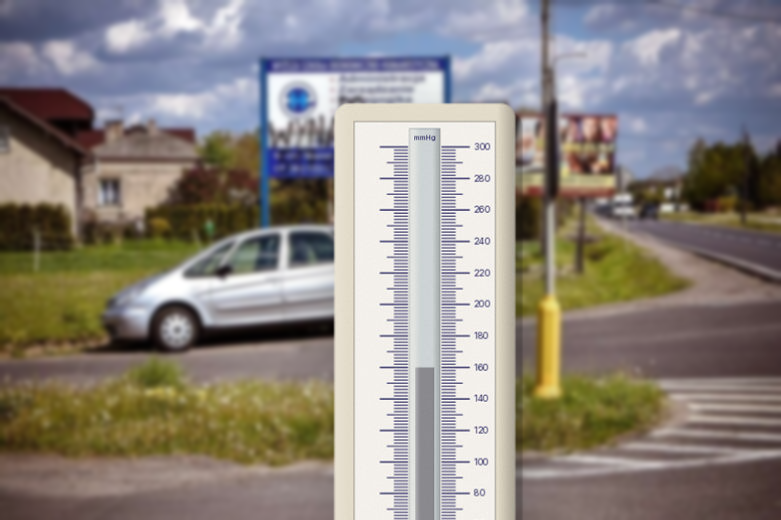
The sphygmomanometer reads 160 mmHg
